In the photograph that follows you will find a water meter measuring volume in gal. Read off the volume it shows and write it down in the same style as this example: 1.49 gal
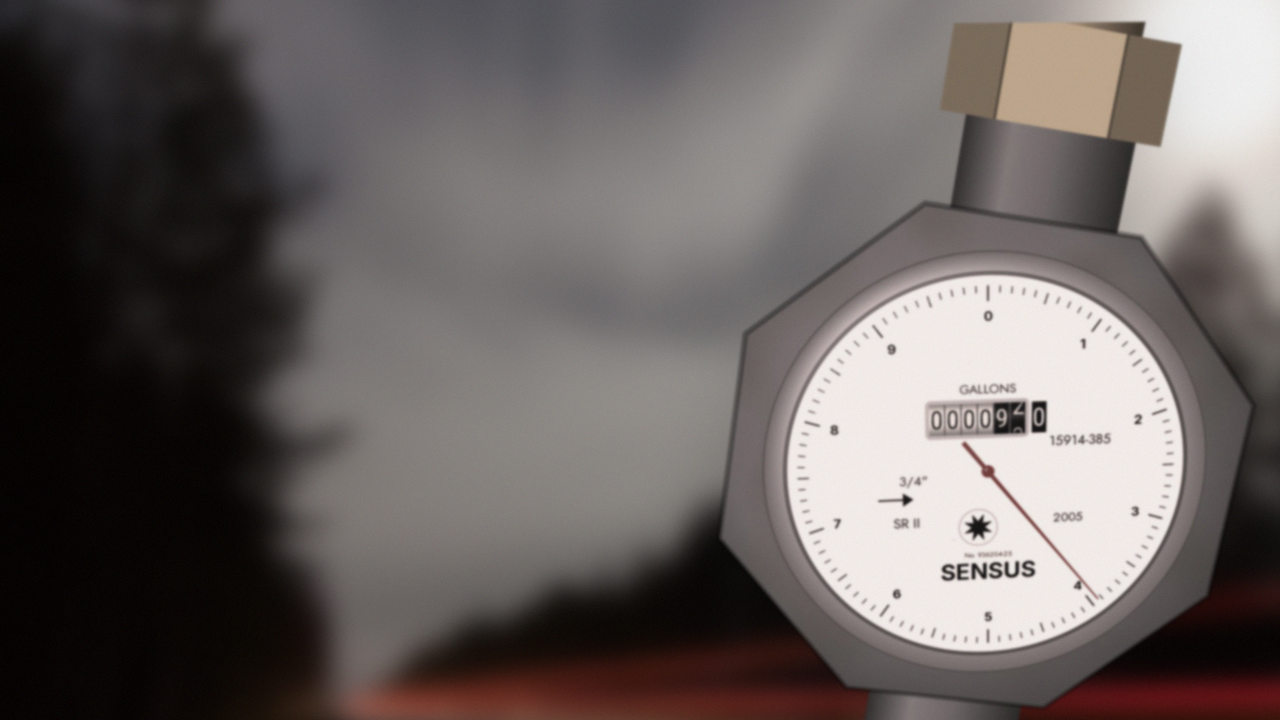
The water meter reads 923.9 gal
